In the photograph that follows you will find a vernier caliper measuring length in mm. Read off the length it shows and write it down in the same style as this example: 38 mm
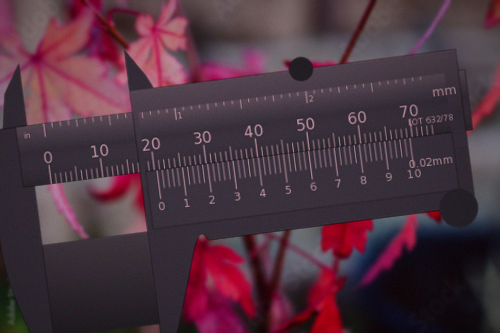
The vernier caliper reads 20.5 mm
